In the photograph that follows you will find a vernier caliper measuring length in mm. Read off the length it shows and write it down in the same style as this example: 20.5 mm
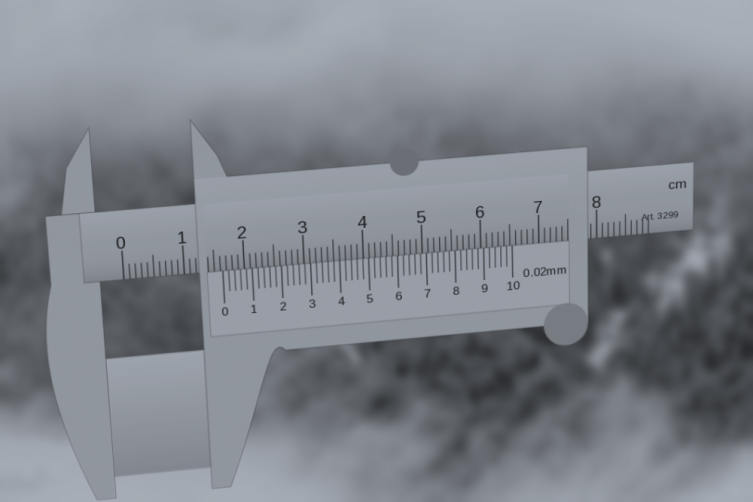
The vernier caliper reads 16.4 mm
